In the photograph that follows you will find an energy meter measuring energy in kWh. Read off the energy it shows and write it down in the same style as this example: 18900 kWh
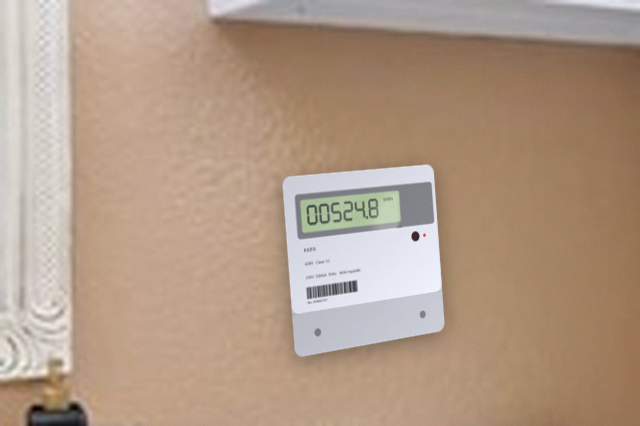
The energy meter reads 524.8 kWh
